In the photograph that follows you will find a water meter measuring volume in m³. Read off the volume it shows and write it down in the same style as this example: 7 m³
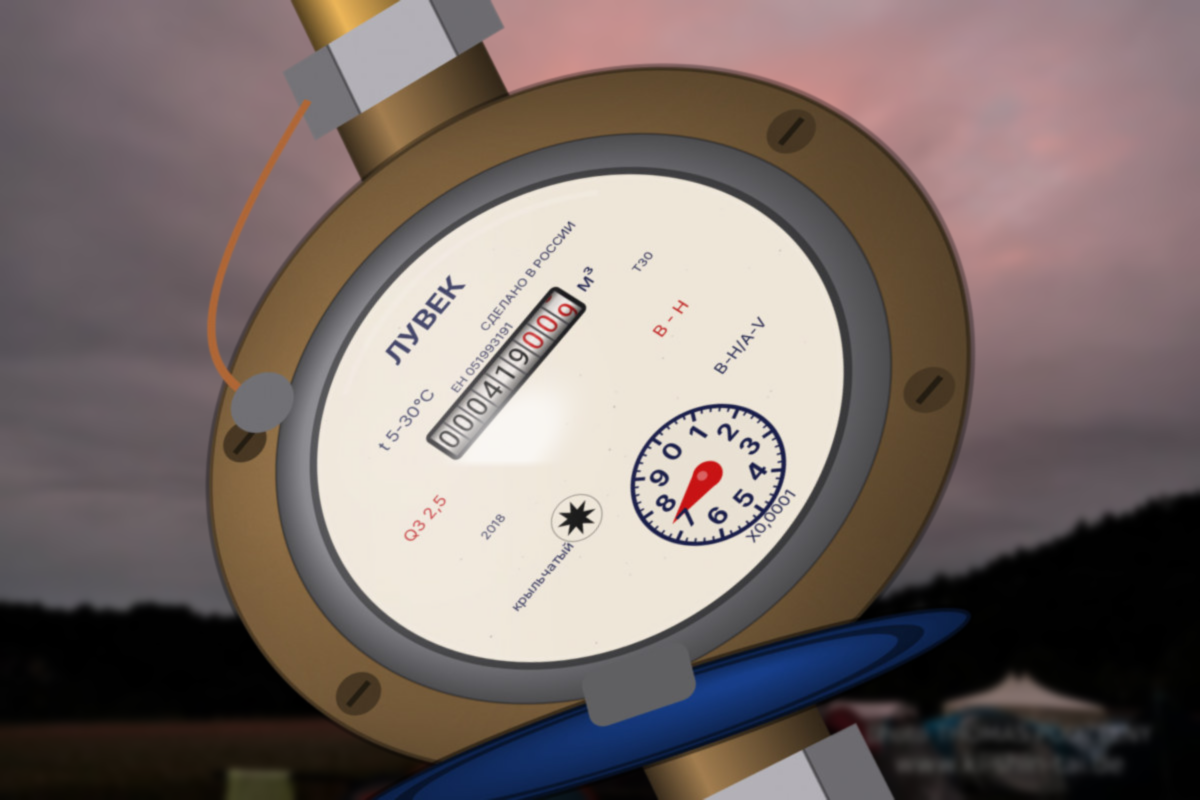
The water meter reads 419.0087 m³
